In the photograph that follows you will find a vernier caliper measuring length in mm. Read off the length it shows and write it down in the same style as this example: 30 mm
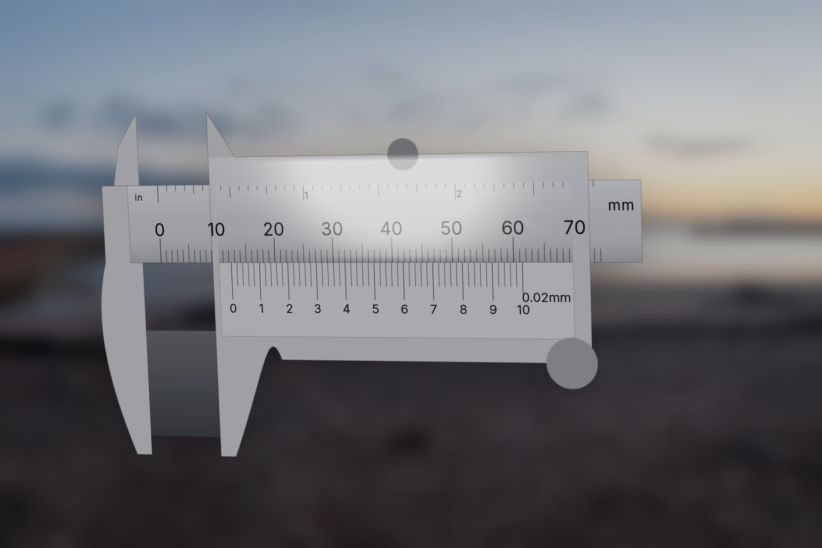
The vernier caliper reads 12.4 mm
